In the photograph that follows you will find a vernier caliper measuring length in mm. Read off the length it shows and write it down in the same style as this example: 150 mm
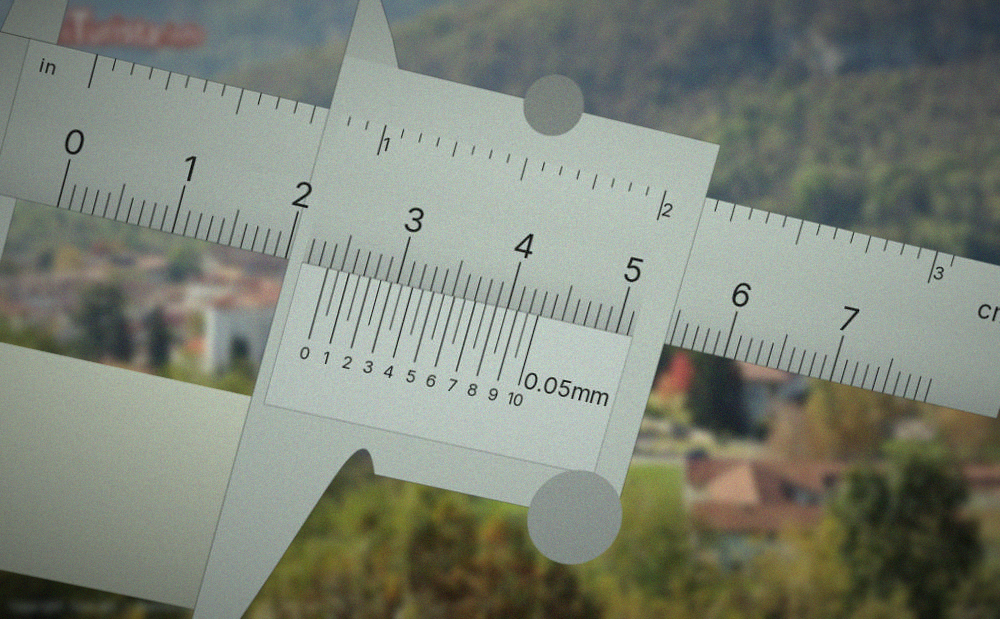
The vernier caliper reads 23.8 mm
